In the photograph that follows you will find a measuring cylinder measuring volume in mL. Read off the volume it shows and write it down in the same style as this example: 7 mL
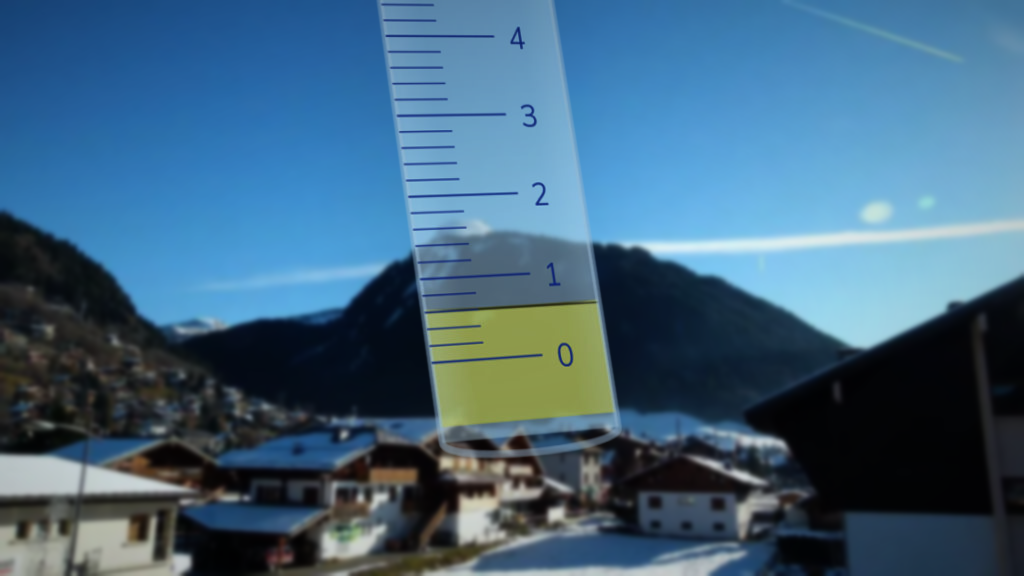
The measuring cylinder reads 0.6 mL
